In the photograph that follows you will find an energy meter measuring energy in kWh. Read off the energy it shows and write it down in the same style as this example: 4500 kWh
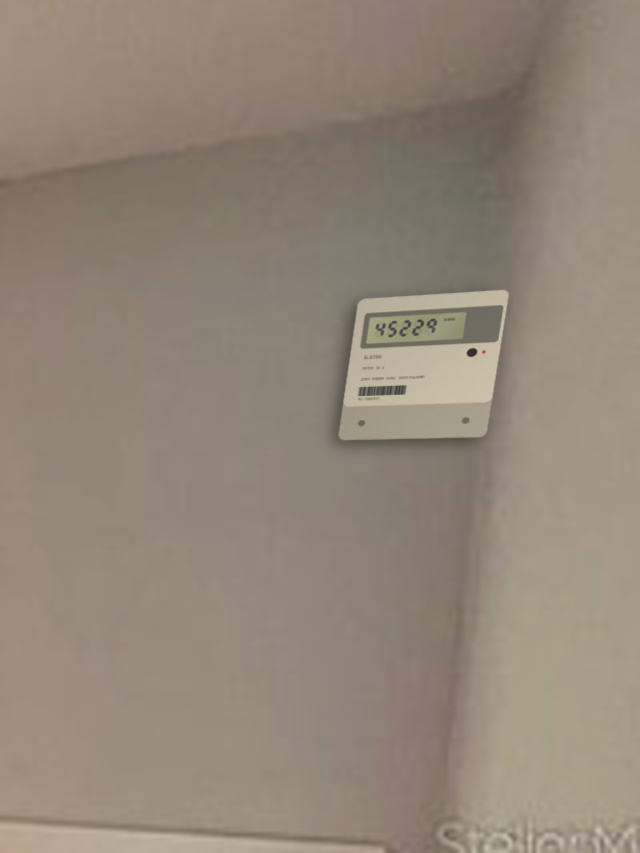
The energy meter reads 45229 kWh
